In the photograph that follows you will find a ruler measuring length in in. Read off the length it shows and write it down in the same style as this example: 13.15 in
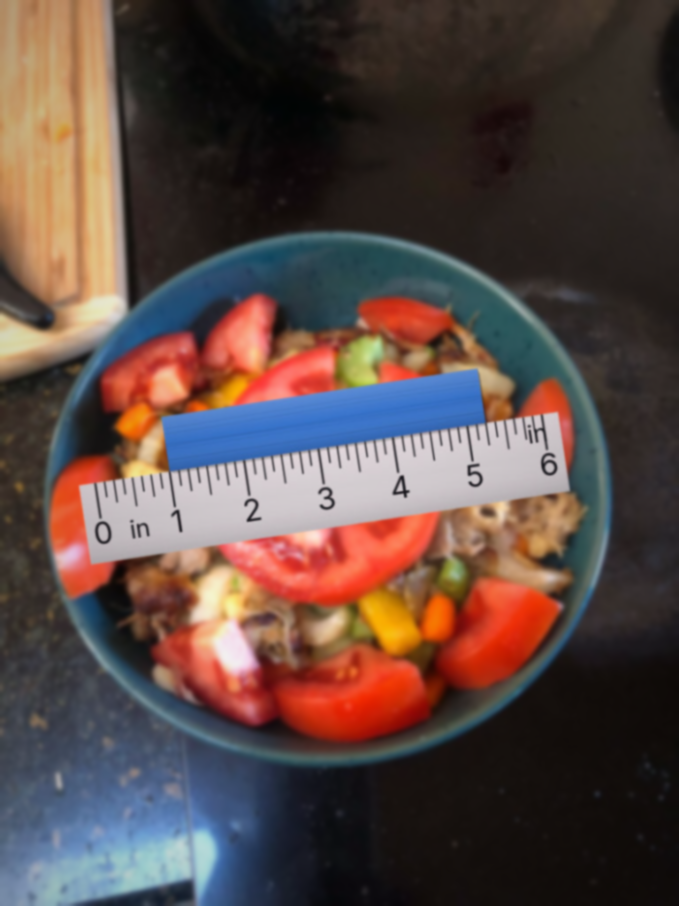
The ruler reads 4.25 in
